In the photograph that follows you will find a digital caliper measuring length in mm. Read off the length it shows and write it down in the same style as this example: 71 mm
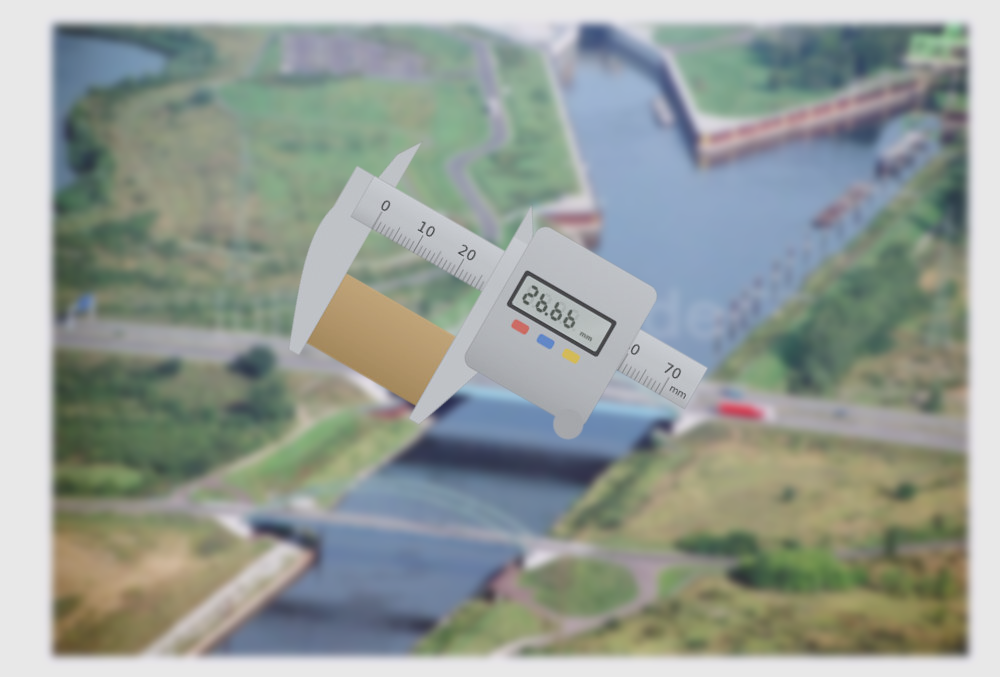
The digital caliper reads 26.66 mm
